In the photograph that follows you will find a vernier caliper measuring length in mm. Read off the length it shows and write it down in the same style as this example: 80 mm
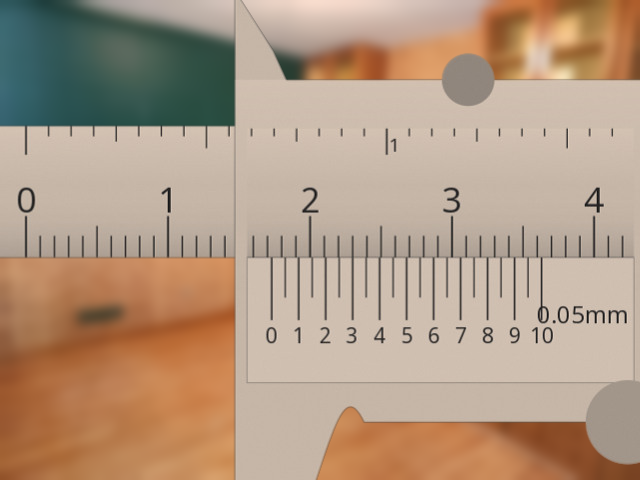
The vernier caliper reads 17.3 mm
